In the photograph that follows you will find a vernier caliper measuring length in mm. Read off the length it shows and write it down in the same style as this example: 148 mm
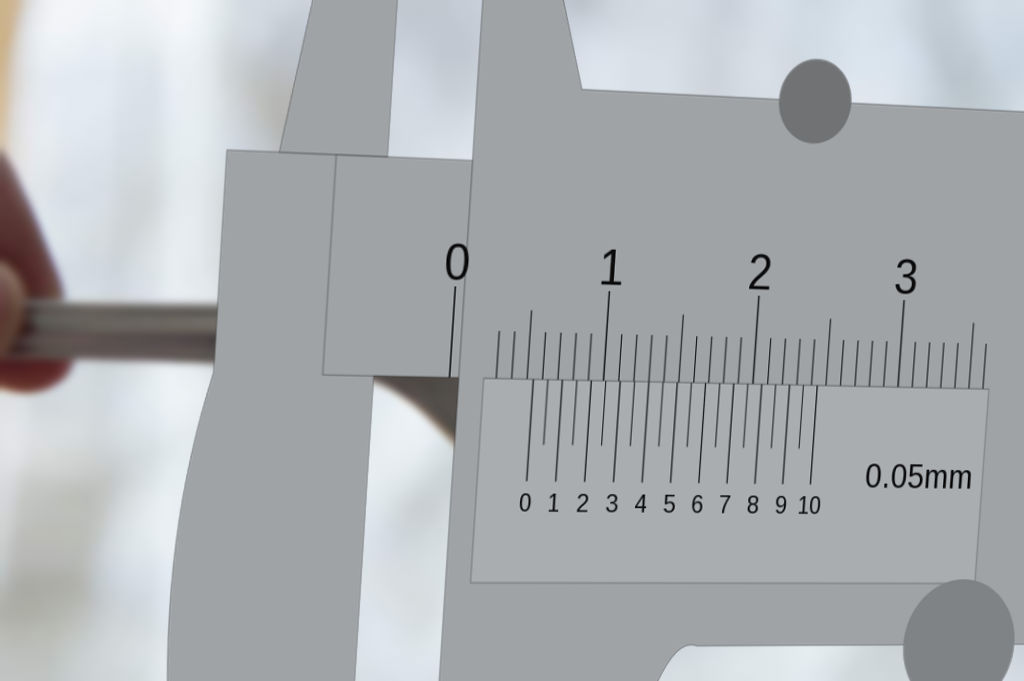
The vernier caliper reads 5.4 mm
